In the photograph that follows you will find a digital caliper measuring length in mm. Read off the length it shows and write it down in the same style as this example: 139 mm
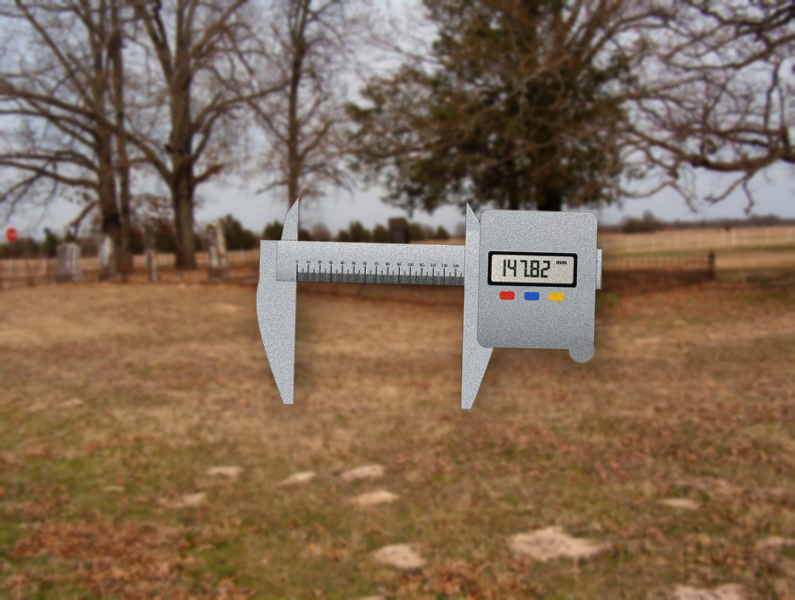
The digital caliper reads 147.82 mm
